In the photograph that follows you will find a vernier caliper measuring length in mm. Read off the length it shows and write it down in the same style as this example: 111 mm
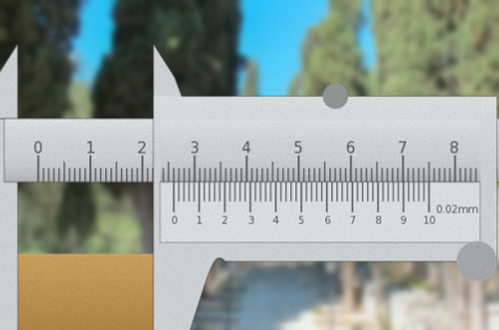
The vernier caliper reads 26.0 mm
